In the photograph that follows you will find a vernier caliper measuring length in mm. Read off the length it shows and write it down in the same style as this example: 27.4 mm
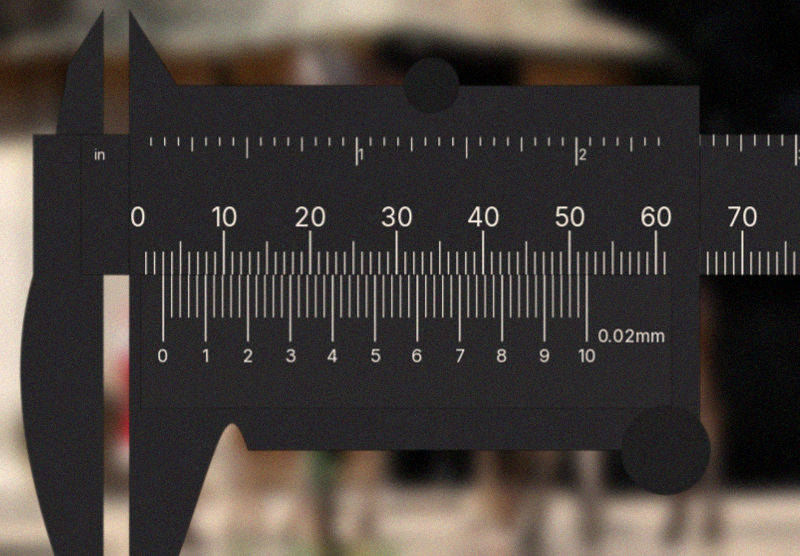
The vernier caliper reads 3.0 mm
